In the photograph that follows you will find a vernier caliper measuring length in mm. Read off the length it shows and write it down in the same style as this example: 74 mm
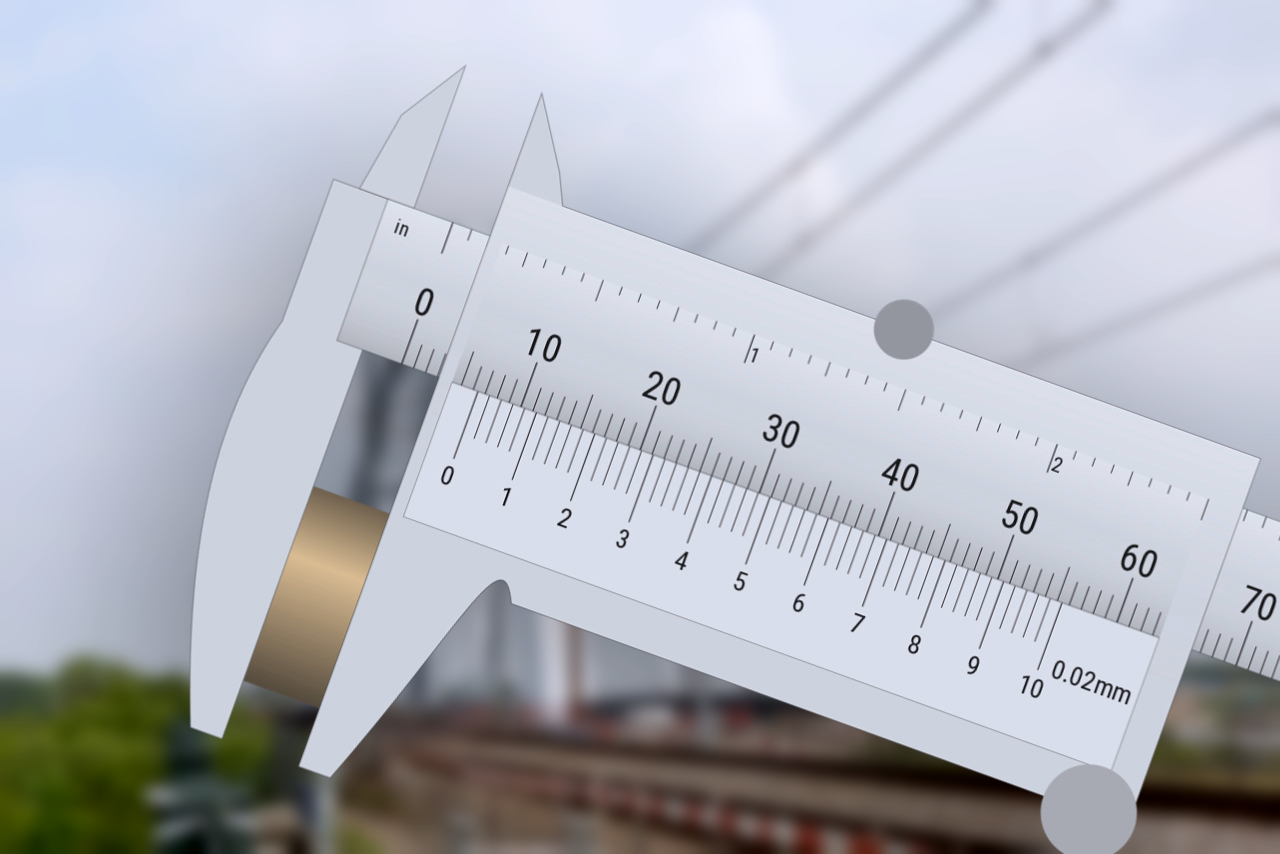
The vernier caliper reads 6.4 mm
